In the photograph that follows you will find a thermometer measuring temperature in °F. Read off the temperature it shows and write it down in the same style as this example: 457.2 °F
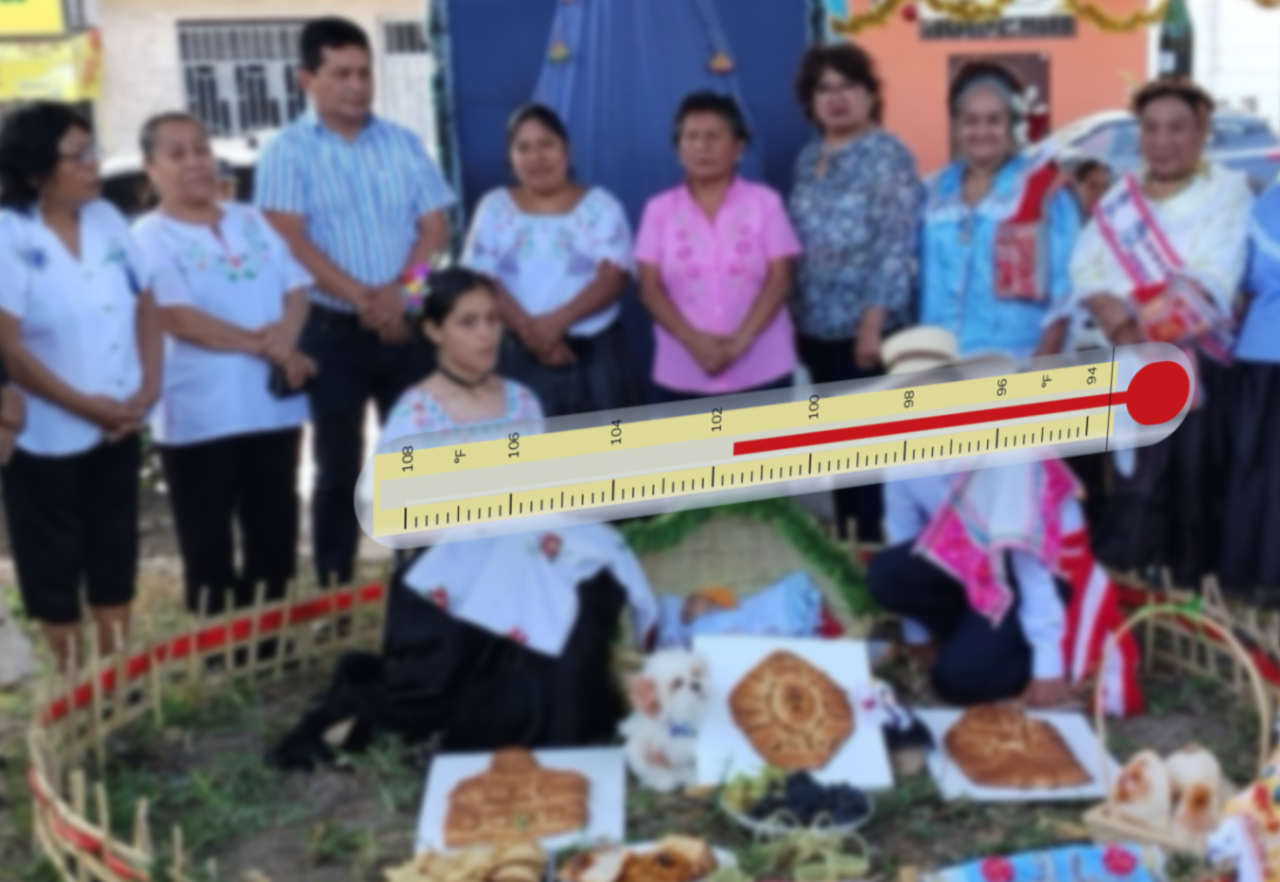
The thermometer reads 101.6 °F
